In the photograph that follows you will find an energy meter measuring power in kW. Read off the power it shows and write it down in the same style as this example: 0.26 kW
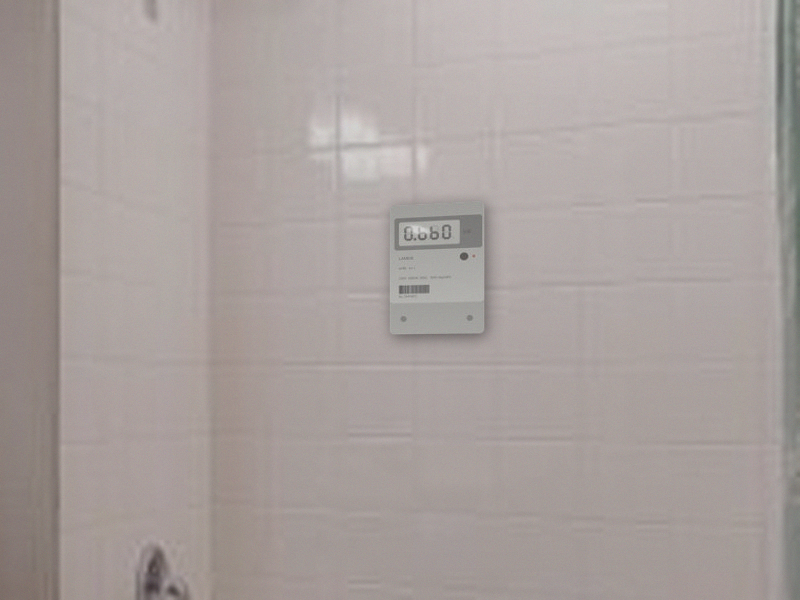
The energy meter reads 0.660 kW
